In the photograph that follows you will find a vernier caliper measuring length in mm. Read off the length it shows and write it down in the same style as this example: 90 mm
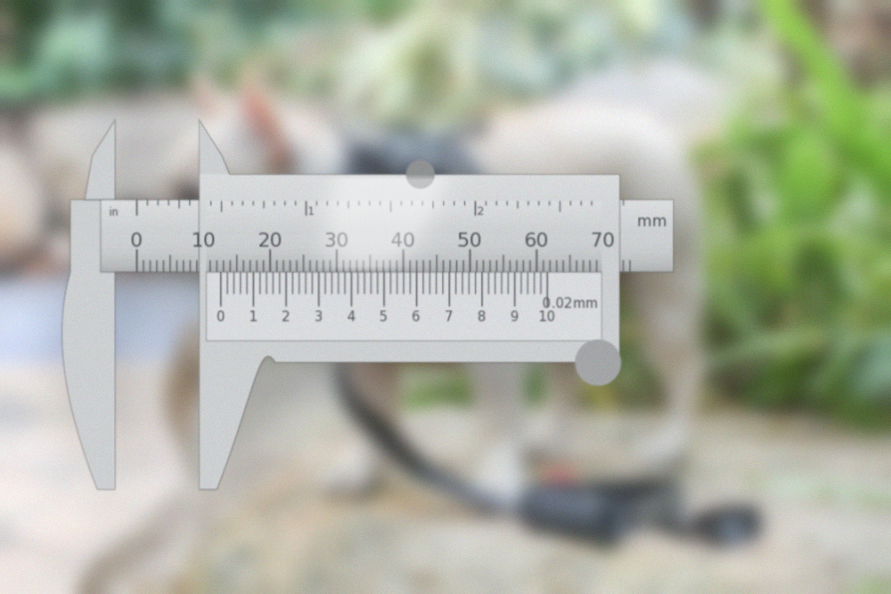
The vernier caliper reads 12.6 mm
